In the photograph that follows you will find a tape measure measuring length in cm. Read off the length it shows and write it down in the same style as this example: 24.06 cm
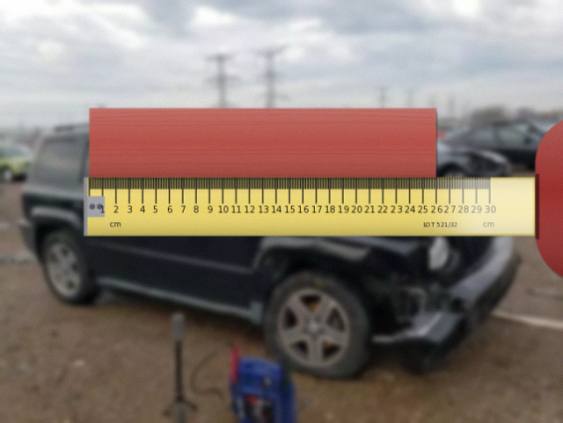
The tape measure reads 26 cm
